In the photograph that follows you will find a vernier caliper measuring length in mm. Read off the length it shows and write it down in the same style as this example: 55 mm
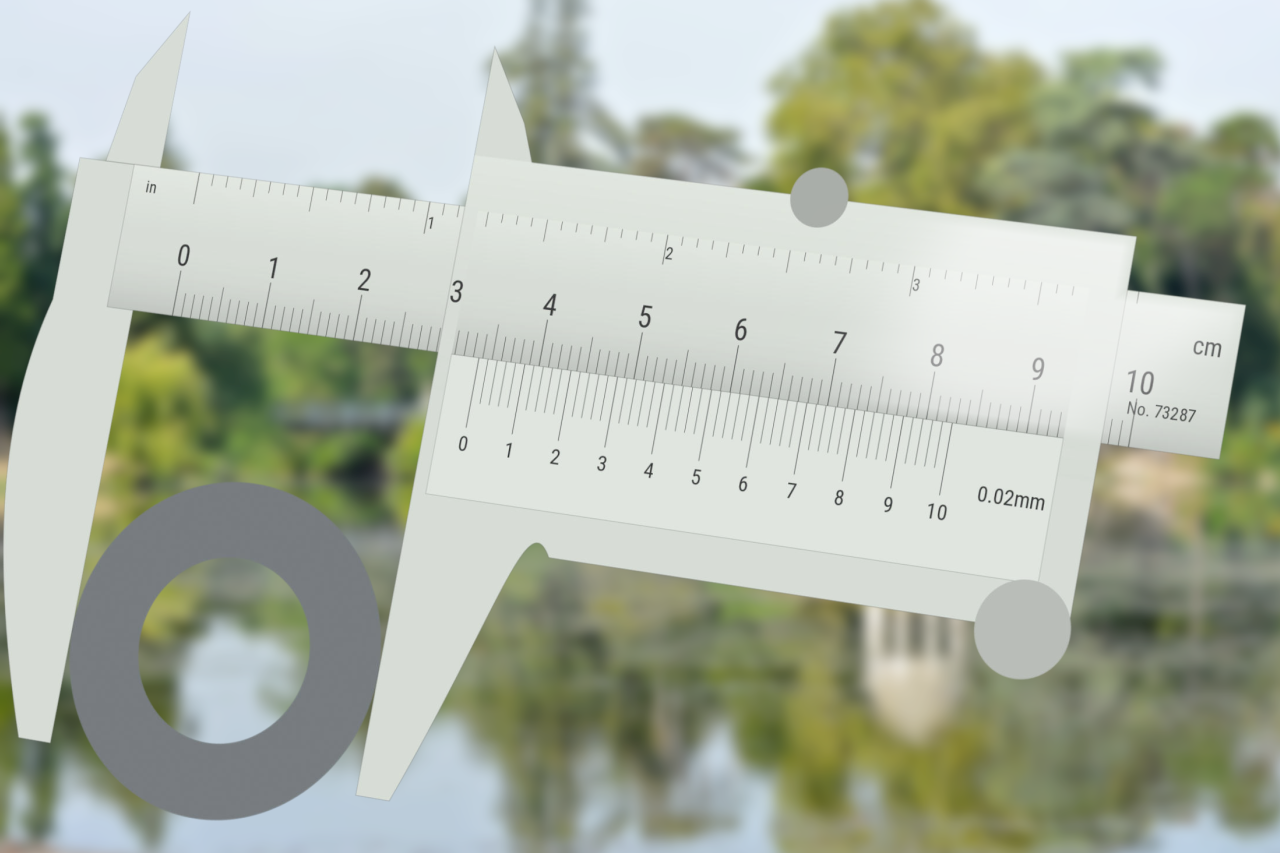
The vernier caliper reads 33.6 mm
